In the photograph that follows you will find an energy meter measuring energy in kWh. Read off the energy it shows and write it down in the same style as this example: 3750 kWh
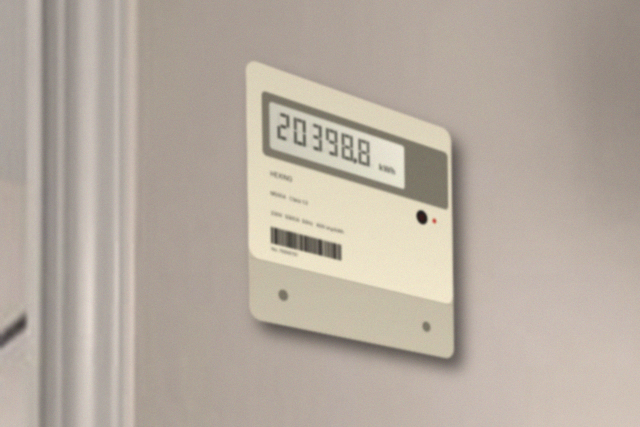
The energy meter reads 20398.8 kWh
